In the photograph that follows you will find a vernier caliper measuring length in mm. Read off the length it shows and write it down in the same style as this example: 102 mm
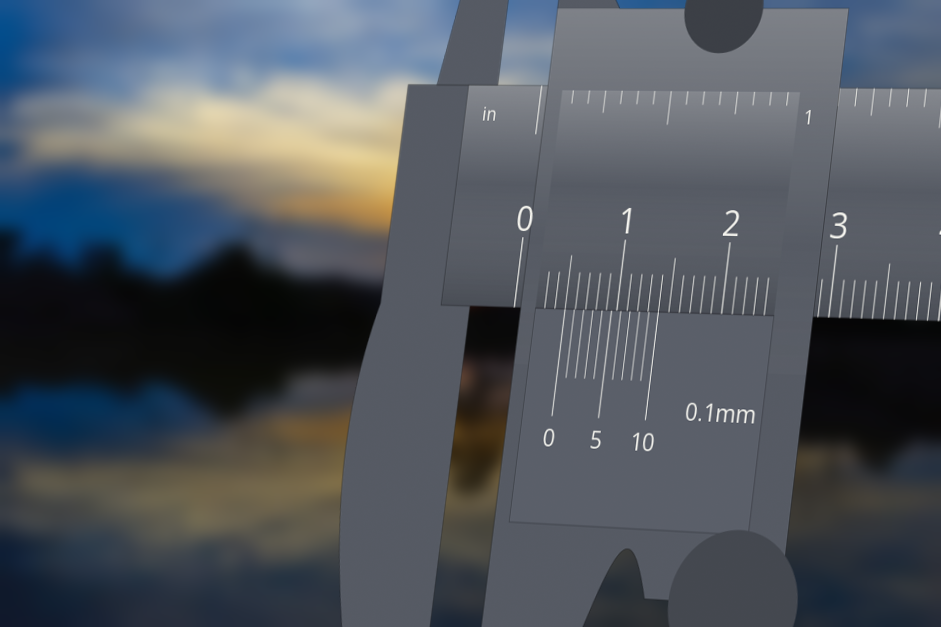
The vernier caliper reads 5.0 mm
